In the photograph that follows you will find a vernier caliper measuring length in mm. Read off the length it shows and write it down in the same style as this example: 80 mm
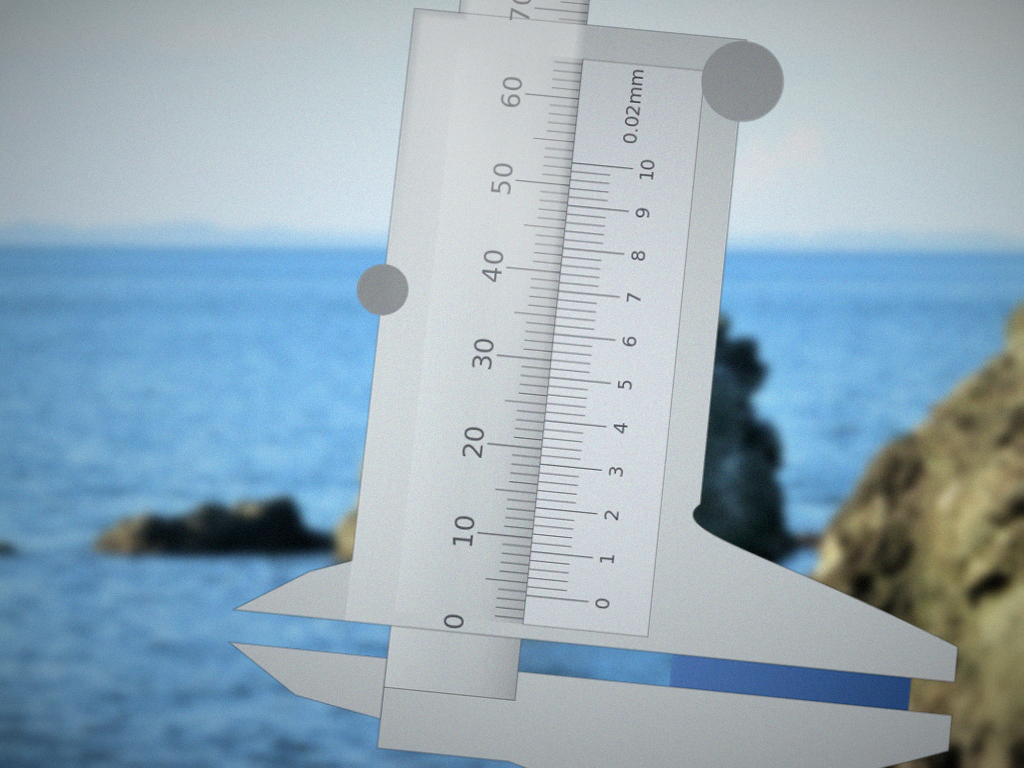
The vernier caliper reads 3.6 mm
